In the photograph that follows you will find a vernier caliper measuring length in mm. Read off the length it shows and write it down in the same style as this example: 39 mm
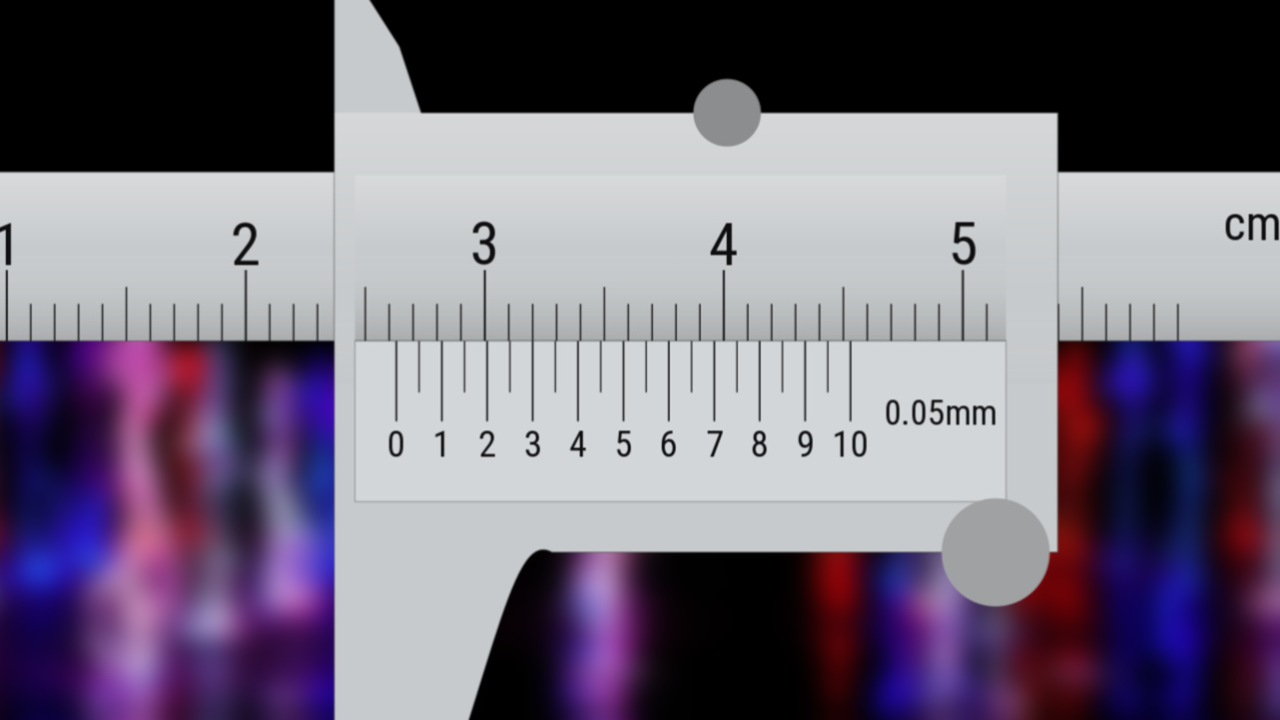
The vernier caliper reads 26.3 mm
